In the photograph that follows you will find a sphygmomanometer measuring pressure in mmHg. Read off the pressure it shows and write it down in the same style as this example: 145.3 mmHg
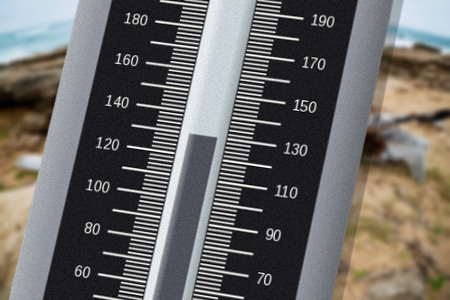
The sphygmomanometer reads 130 mmHg
